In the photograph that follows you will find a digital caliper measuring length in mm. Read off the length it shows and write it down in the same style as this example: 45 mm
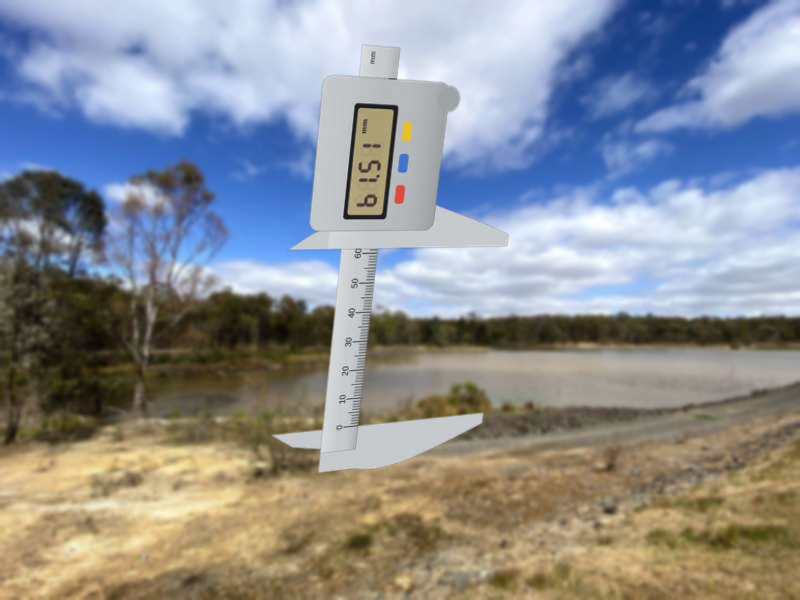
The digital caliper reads 61.51 mm
